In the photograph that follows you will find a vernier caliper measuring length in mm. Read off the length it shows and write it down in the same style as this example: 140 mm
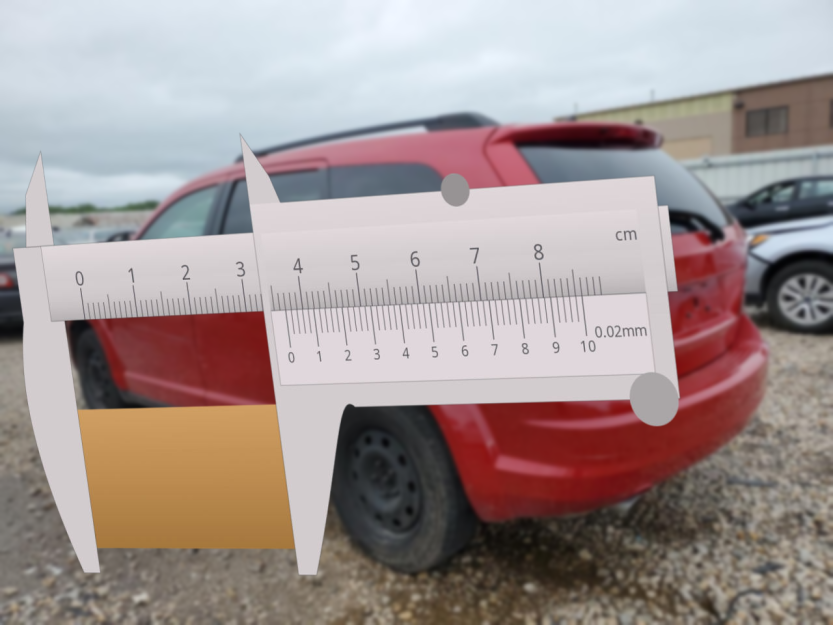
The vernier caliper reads 37.0 mm
